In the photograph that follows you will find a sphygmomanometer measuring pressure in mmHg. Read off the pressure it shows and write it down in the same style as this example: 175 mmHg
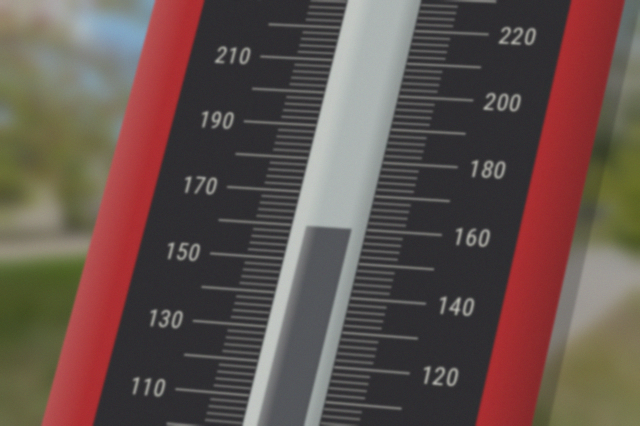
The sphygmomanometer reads 160 mmHg
